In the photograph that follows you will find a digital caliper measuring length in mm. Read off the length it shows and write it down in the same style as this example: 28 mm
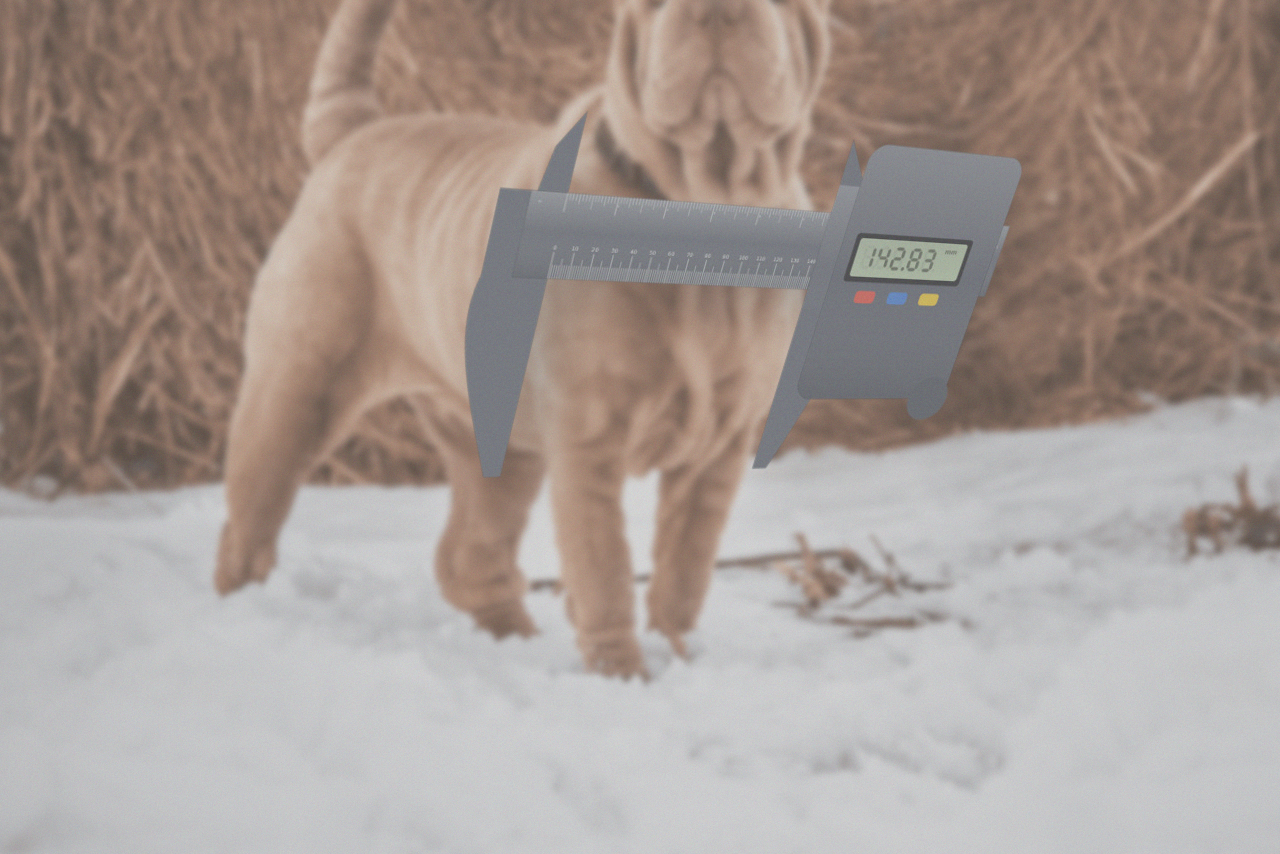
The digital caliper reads 142.83 mm
